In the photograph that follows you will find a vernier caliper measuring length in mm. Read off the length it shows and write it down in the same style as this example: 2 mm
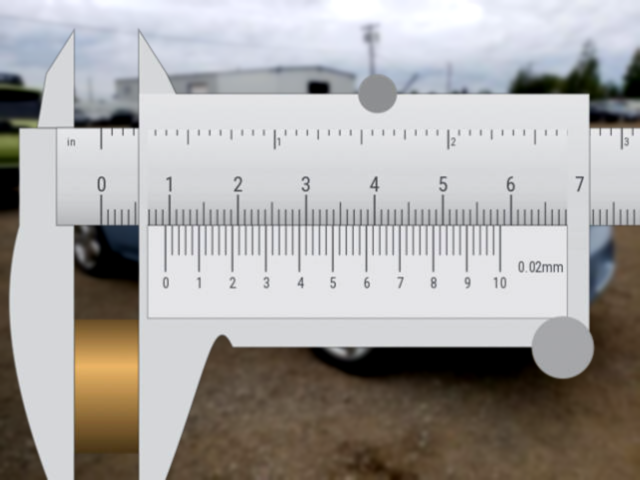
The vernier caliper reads 9.4 mm
